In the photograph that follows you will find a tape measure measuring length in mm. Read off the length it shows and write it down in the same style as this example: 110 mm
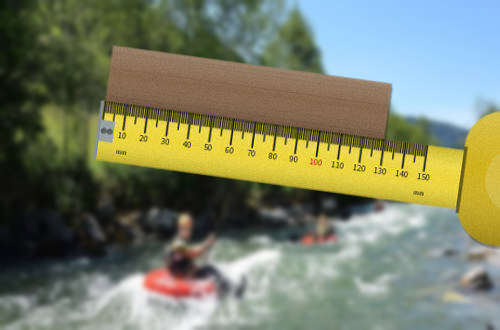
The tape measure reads 130 mm
